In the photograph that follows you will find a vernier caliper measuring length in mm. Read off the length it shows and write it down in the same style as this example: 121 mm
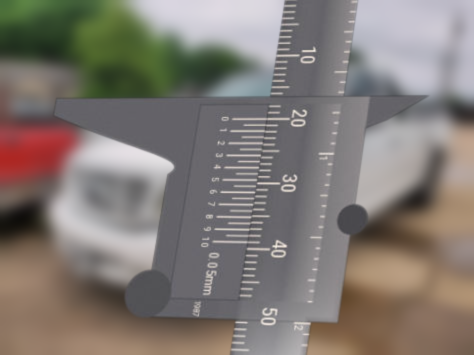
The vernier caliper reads 20.0 mm
